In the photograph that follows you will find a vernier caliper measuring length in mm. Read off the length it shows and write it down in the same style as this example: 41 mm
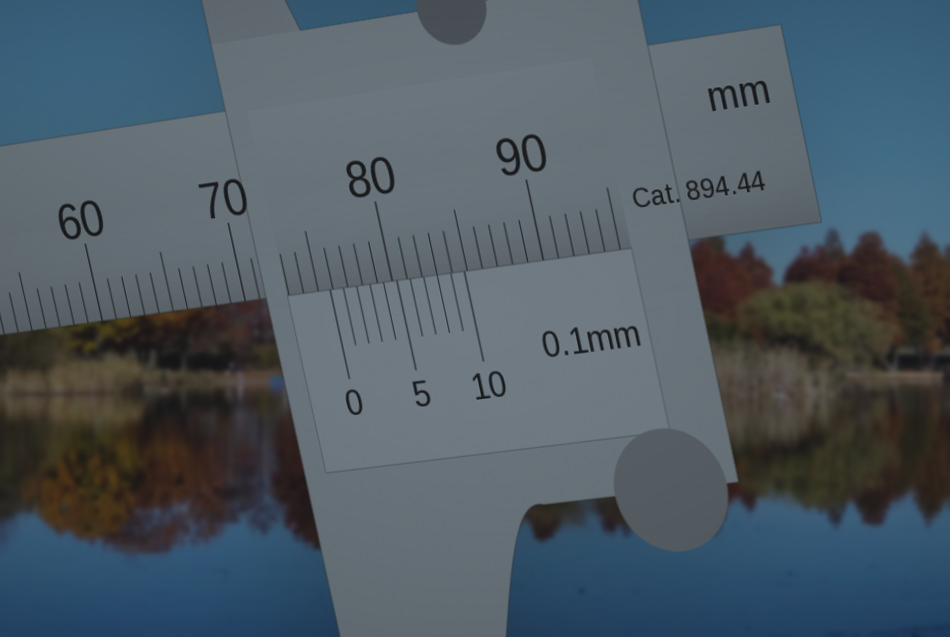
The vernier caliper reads 75.8 mm
